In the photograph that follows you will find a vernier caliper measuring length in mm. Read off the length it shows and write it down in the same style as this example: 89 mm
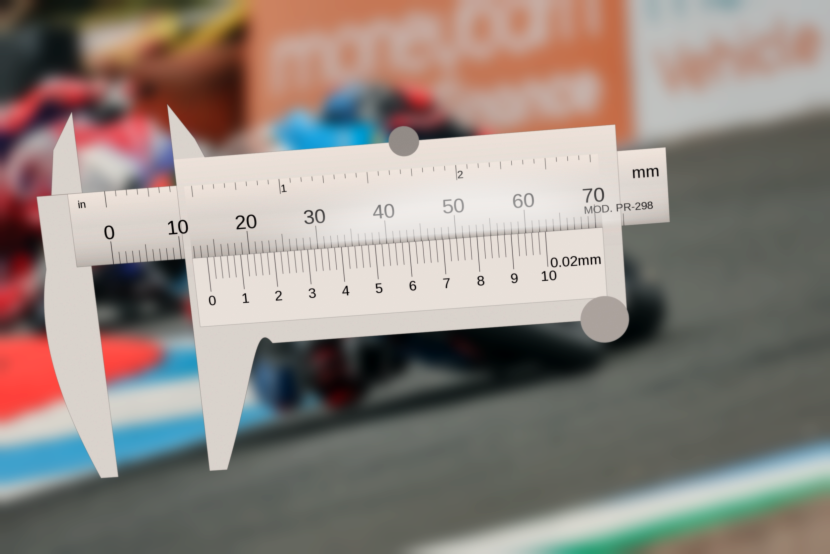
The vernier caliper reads 13.8 mm
